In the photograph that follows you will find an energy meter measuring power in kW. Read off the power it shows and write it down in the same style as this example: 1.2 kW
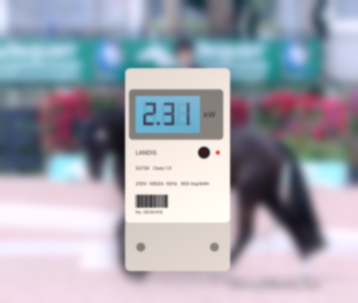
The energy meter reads 2.31 kW
